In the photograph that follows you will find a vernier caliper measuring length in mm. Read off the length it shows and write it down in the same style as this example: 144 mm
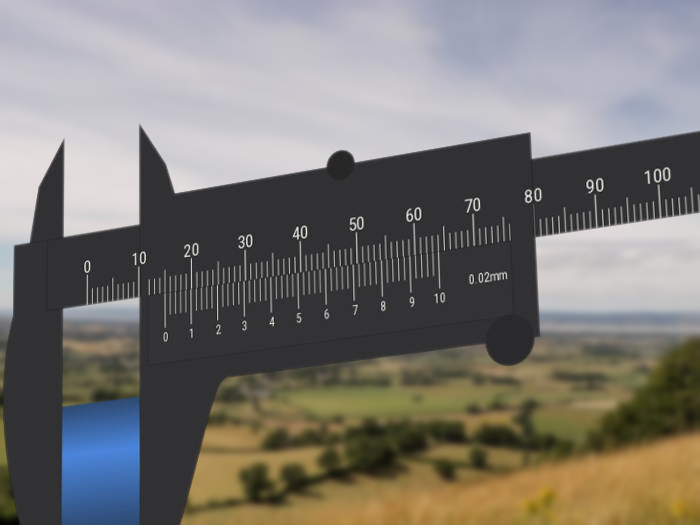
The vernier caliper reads 15.0 mm
